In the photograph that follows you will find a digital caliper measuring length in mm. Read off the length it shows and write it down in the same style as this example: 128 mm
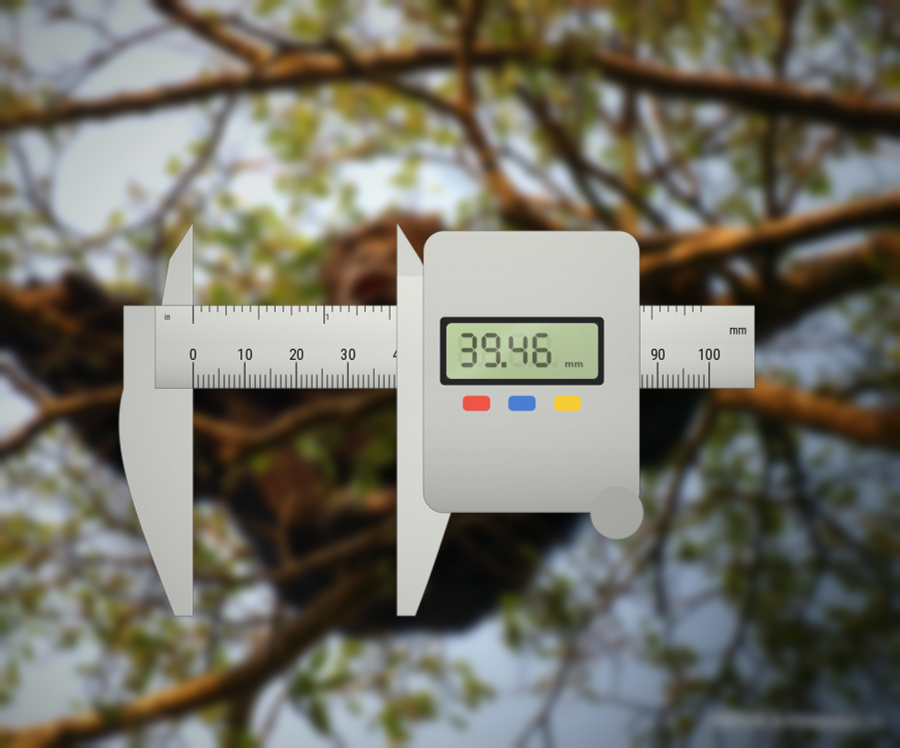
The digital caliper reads 39.46 mm
